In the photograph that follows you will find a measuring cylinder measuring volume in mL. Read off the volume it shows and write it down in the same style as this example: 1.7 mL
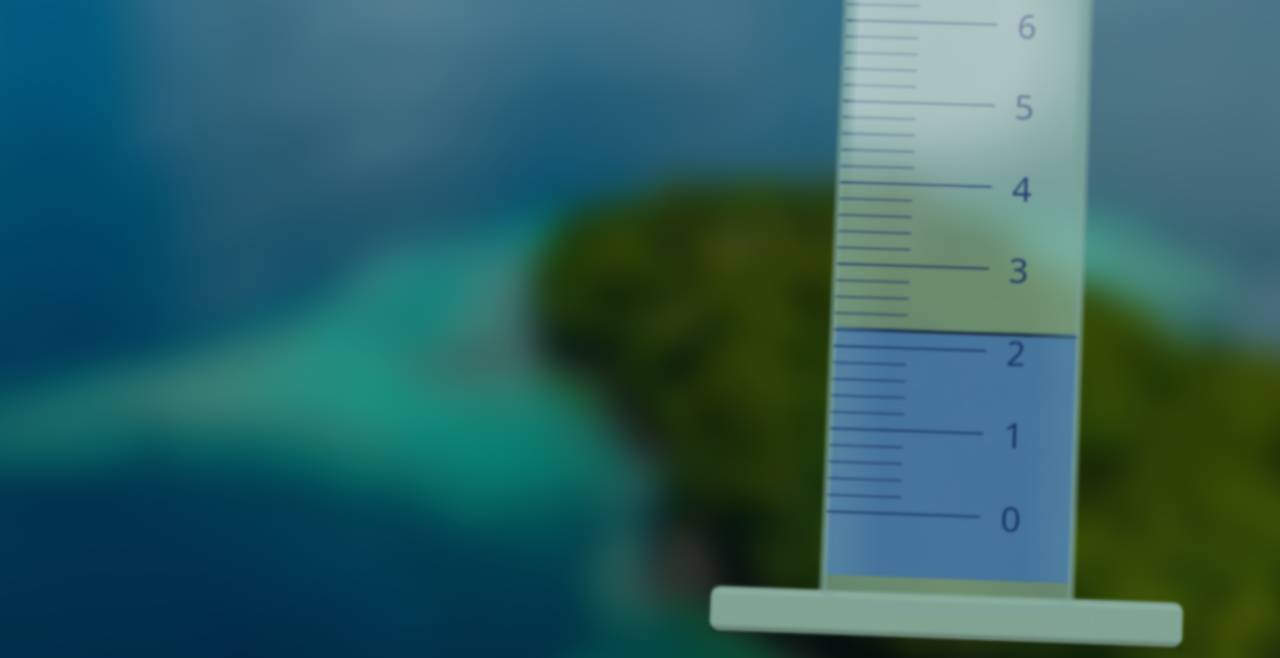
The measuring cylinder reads 2.2 mL
